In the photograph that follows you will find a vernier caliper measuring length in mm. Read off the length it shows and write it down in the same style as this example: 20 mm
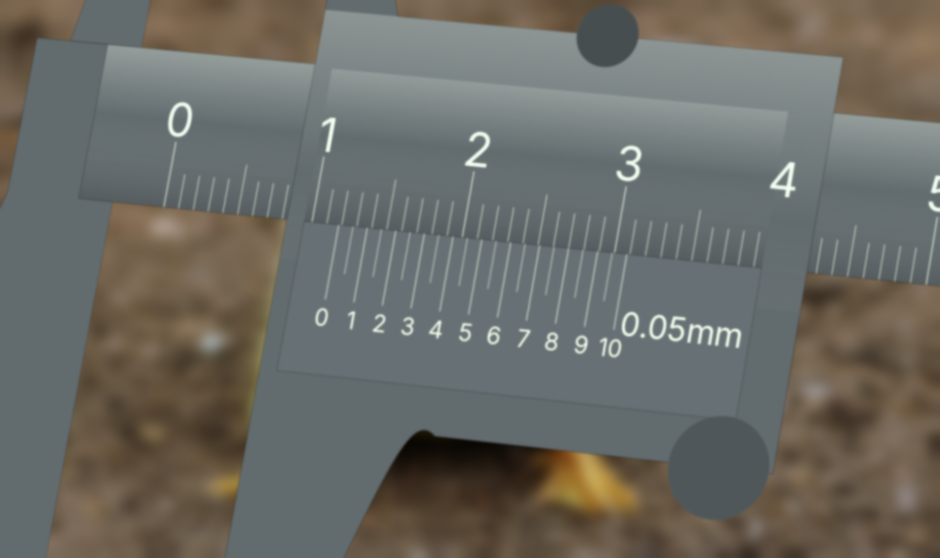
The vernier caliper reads 11.8 mm
